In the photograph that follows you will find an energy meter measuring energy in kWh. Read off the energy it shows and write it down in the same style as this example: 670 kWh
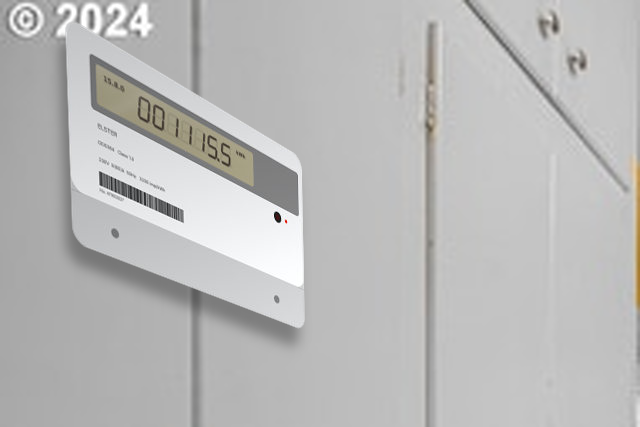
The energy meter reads 1115.5 kWh
